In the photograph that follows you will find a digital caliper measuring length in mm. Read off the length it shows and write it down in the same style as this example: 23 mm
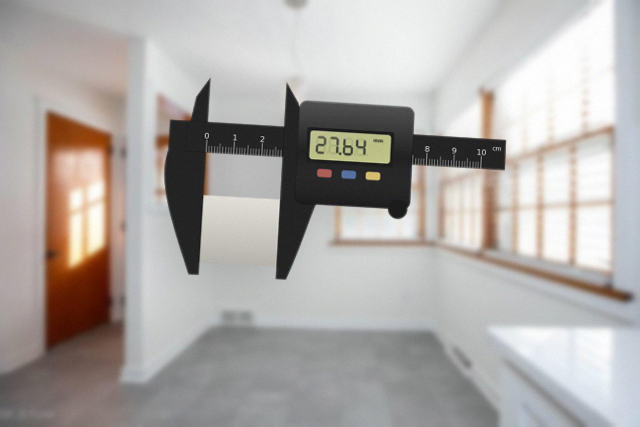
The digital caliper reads 27.64 mm
